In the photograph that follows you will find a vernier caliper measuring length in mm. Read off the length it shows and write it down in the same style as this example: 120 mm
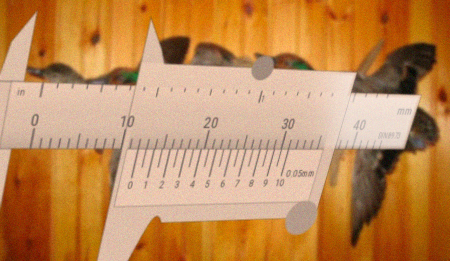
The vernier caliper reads 12.0 mm
